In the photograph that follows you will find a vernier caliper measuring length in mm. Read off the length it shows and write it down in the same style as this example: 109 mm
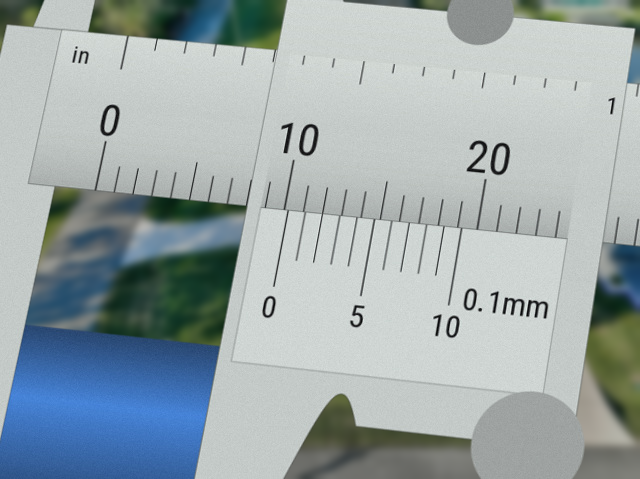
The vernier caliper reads 10.2 mm
